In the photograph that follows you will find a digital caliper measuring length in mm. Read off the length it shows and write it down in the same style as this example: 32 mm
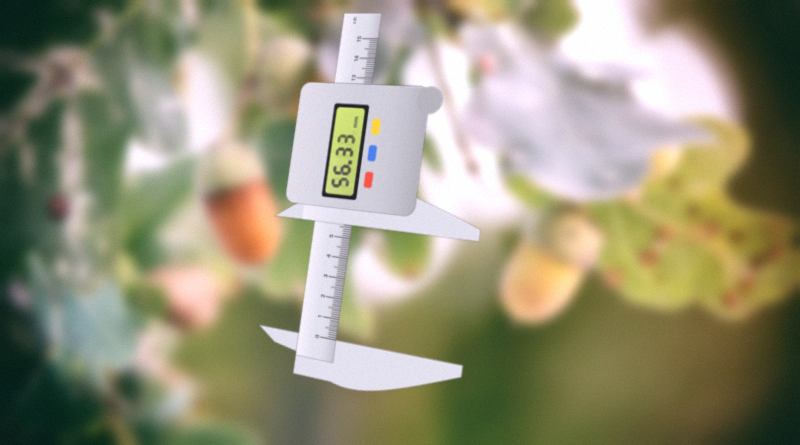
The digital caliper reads 56.33 mm
